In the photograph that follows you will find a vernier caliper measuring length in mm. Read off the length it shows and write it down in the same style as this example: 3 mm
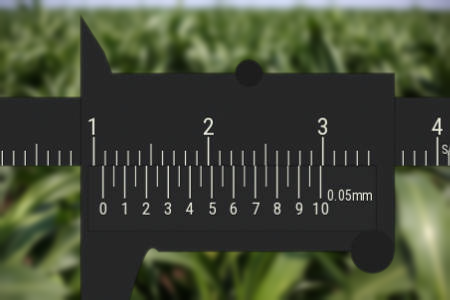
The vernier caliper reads 10.8 mm
